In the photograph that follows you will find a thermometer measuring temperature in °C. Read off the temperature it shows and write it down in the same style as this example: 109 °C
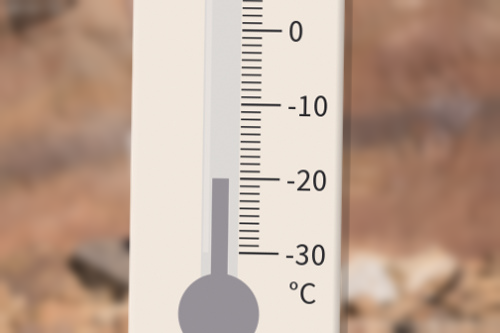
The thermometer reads -20 °C
